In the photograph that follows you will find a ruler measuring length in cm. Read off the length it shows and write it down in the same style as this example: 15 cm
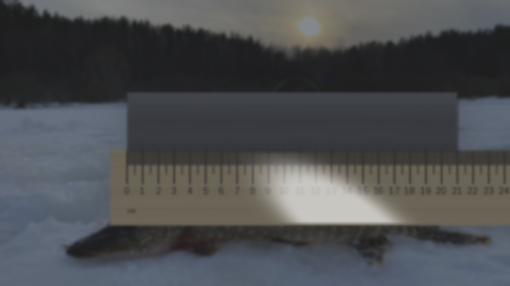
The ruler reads 21 cm
